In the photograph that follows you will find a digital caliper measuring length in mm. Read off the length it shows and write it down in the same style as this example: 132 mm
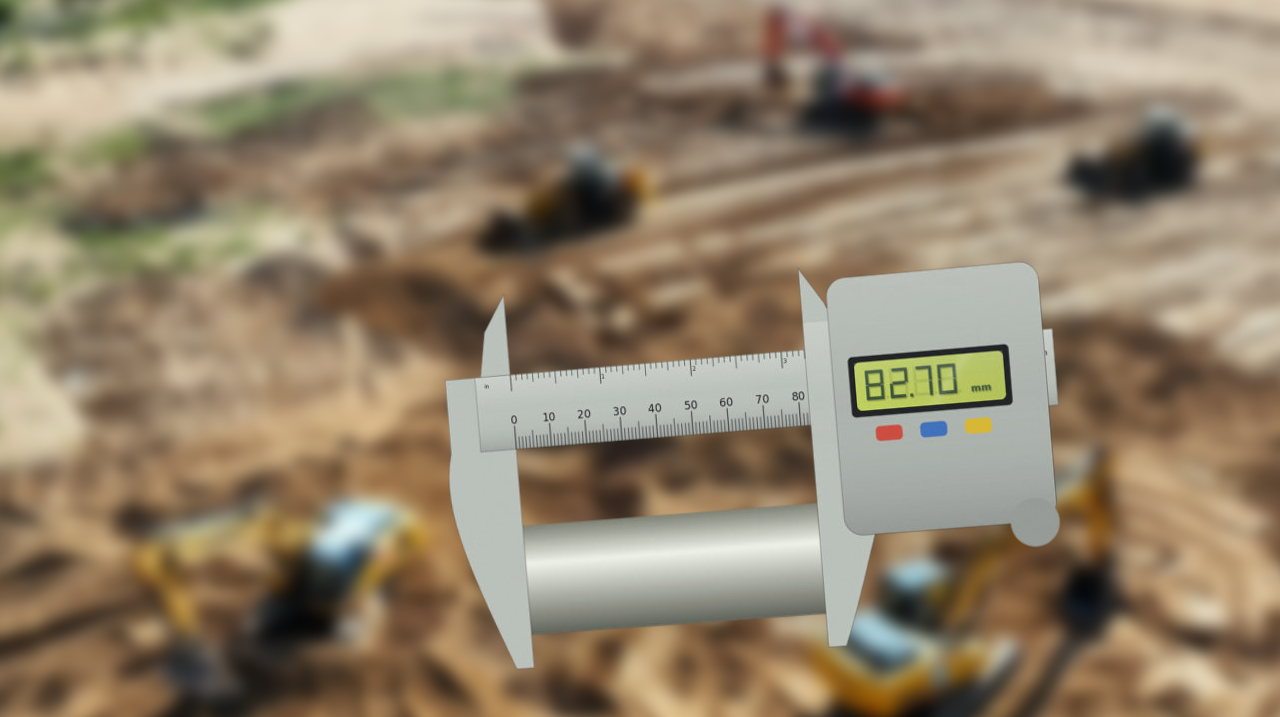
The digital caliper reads 82.70 mm
